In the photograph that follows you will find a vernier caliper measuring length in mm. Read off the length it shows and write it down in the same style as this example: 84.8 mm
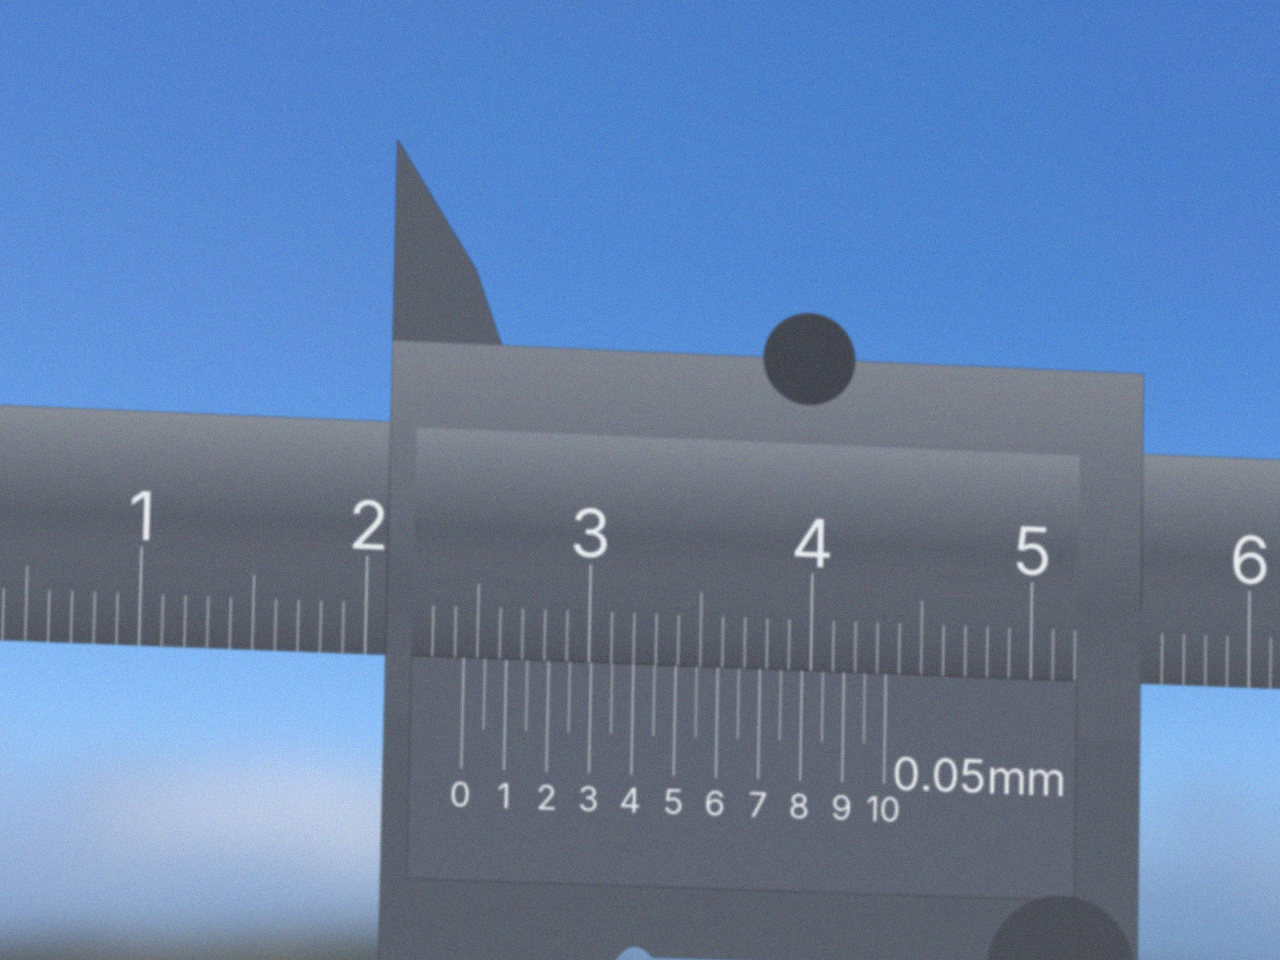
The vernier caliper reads 24.4 mm
